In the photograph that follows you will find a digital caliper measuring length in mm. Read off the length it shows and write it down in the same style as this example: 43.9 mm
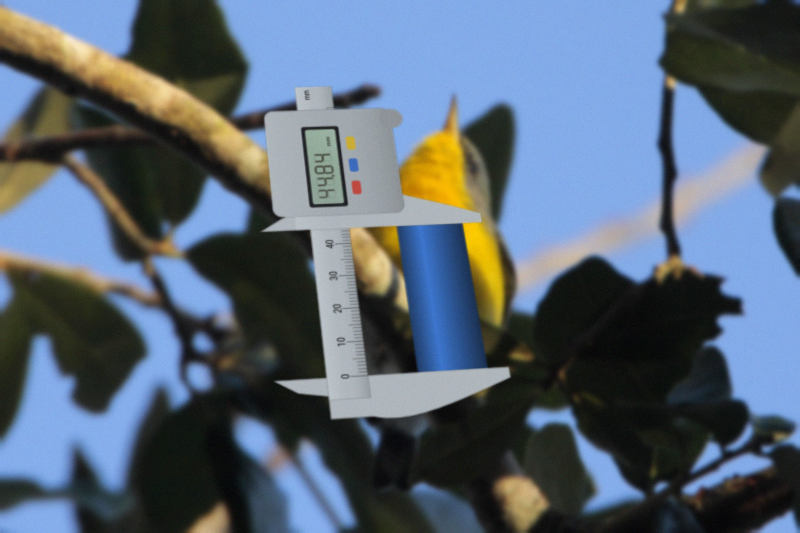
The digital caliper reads 44.84 mm
